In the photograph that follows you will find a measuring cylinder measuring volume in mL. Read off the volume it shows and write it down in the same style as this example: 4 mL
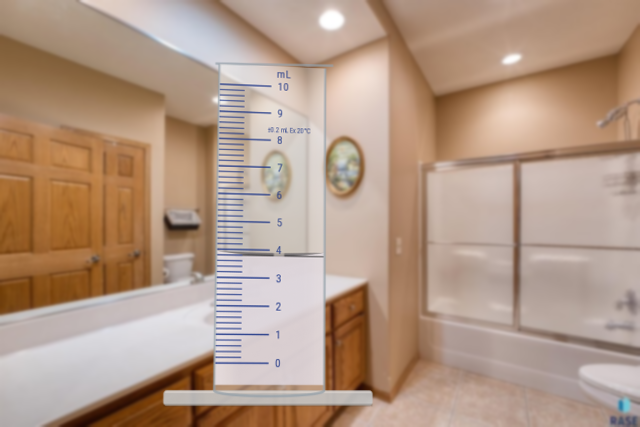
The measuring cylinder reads 3.8 mL
